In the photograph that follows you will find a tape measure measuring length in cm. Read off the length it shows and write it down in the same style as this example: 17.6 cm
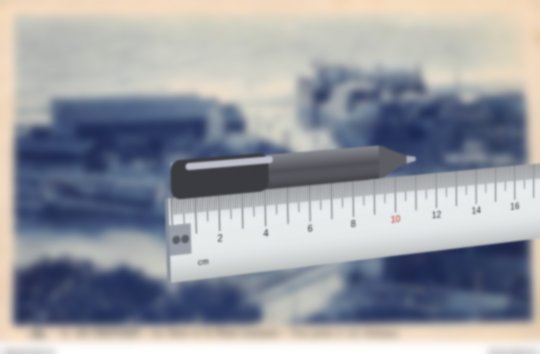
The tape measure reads 11 cm
